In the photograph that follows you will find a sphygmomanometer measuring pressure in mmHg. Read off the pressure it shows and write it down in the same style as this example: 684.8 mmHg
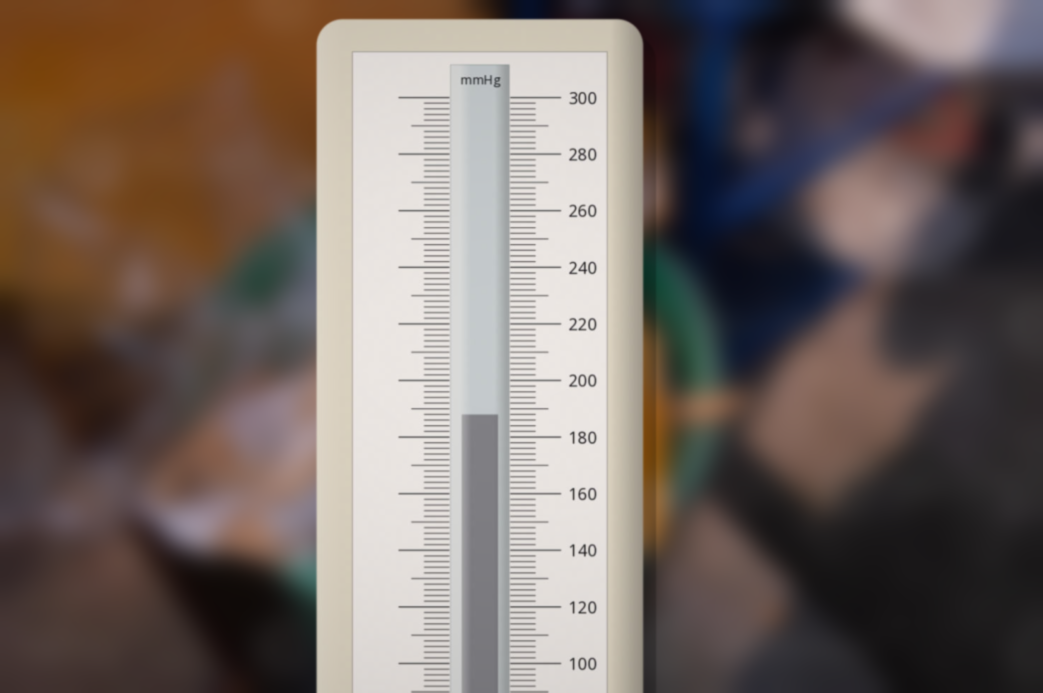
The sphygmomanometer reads 188 mmHg
